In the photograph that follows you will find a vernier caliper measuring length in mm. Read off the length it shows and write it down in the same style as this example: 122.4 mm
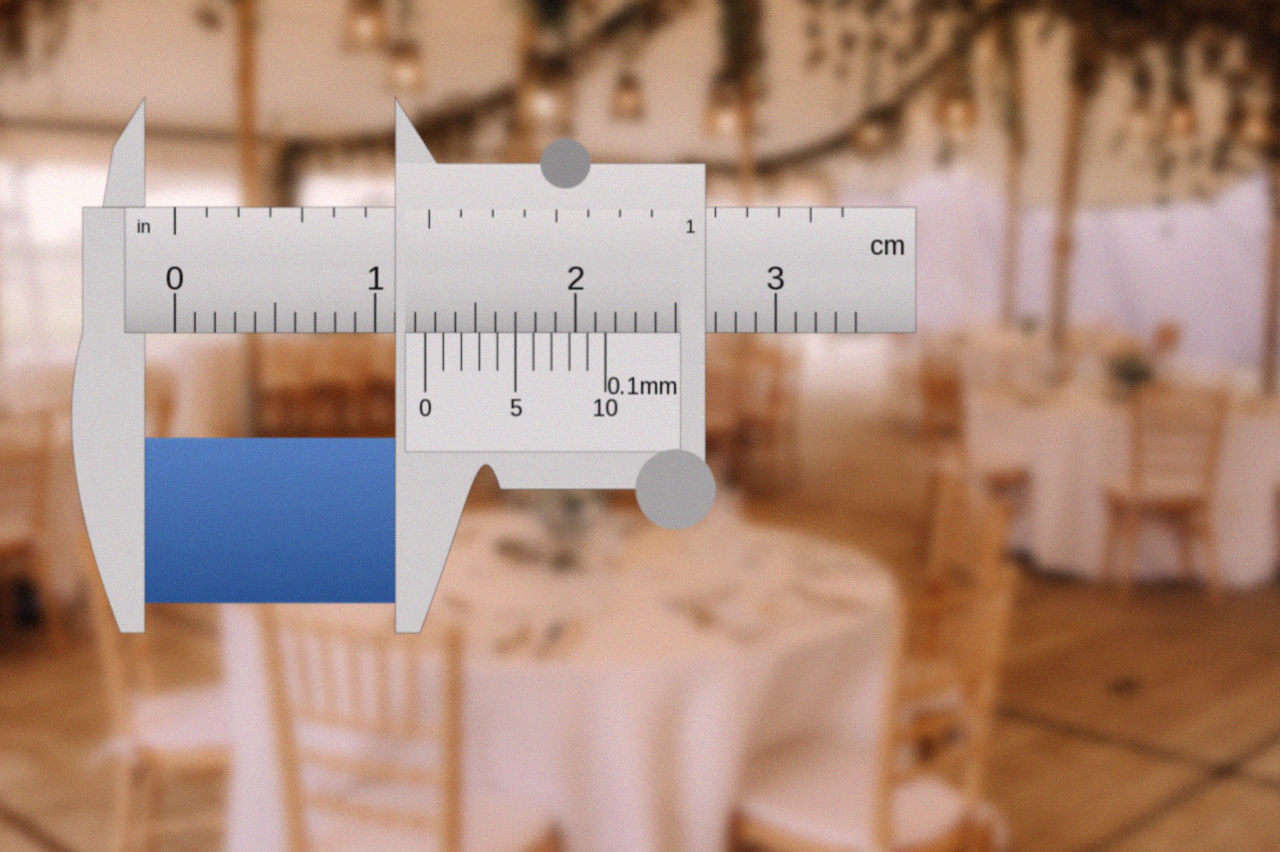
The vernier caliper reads 12.5 mm
